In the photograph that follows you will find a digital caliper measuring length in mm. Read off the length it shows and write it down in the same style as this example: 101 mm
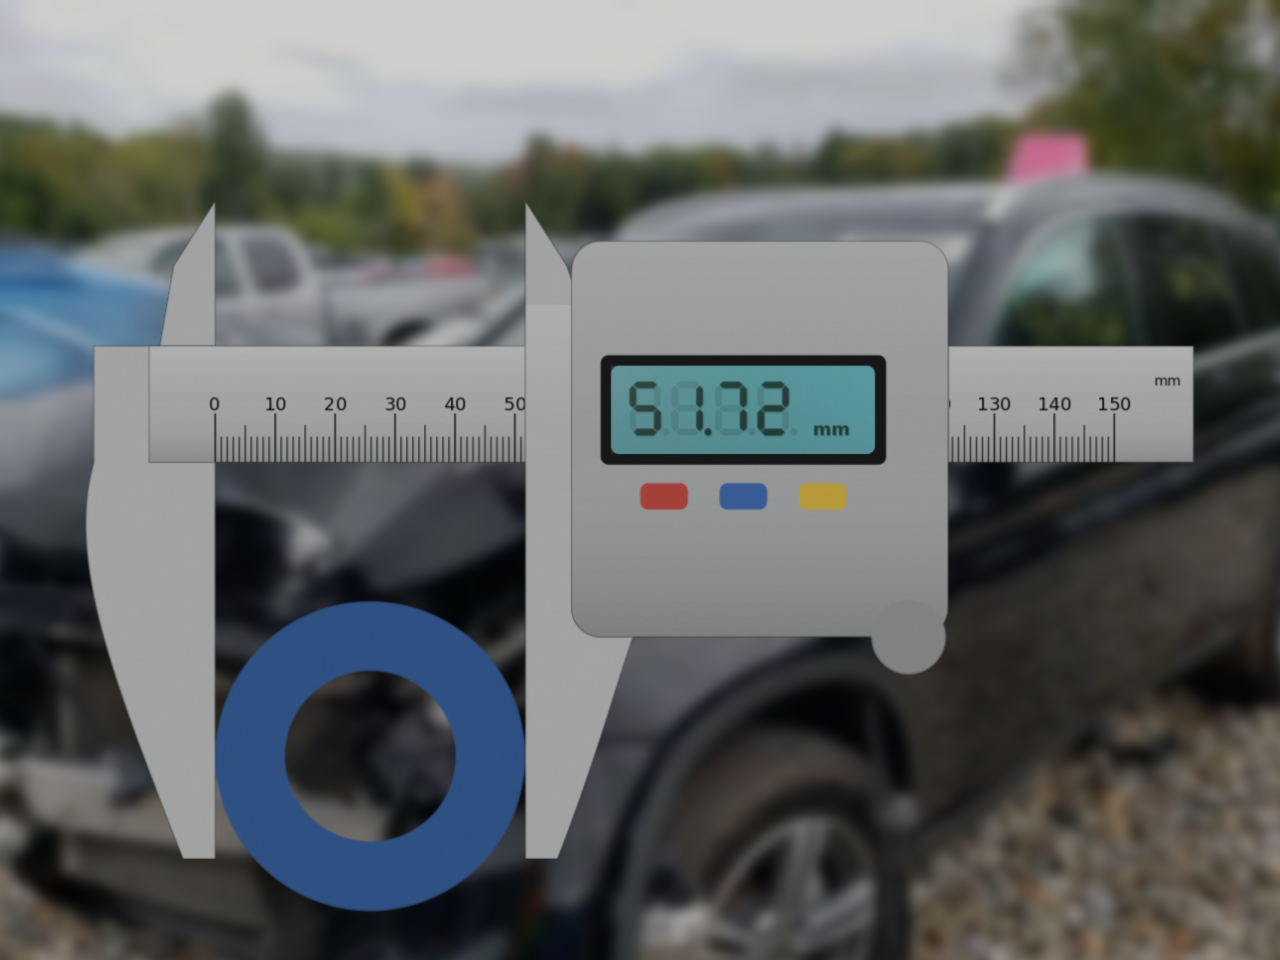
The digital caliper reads 51.72 mm
